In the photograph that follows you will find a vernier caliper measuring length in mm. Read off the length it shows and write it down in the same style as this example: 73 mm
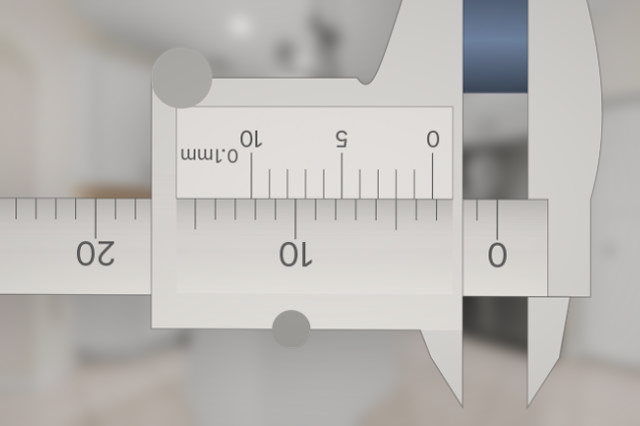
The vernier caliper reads 3.2 mm
